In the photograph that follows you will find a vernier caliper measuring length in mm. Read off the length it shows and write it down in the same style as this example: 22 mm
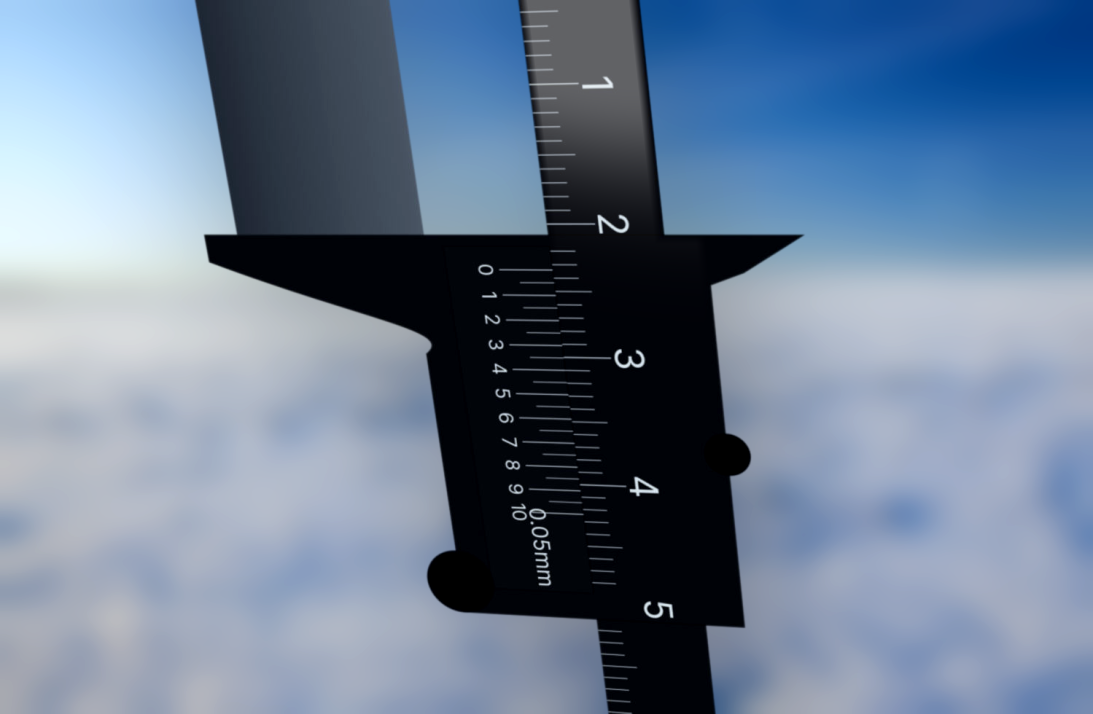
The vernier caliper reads 23.4 mm
